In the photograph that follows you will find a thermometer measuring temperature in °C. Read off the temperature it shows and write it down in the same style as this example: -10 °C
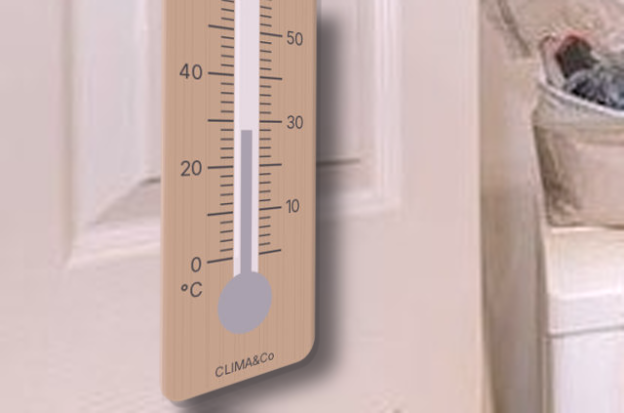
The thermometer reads 28 °C
